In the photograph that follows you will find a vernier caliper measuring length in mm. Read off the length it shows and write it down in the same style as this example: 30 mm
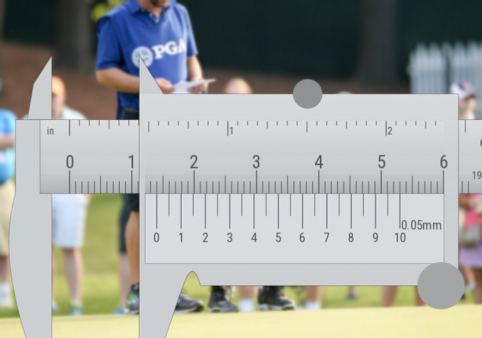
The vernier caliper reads 14.0 mm
